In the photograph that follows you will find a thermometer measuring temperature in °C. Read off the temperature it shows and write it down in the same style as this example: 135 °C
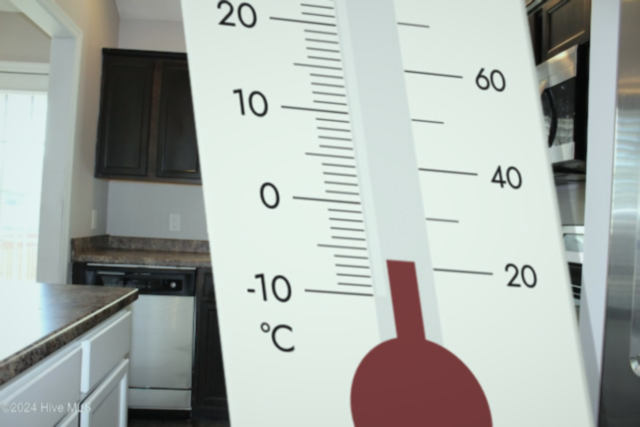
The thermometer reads -6 °C
